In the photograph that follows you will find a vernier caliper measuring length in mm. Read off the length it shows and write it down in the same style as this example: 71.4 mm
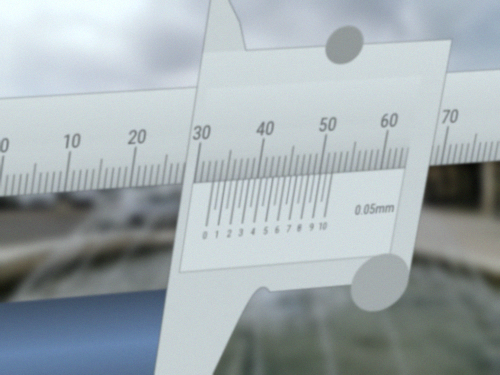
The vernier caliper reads 33.0 mm
